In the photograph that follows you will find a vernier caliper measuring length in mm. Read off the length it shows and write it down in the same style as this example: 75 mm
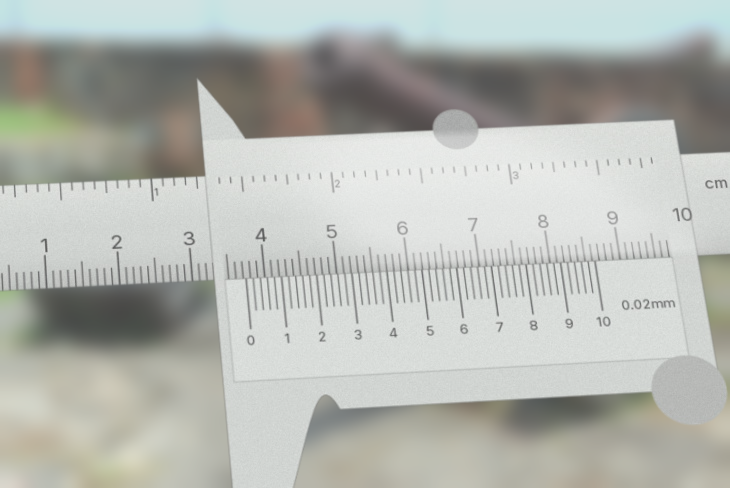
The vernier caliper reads 37.4 mm
